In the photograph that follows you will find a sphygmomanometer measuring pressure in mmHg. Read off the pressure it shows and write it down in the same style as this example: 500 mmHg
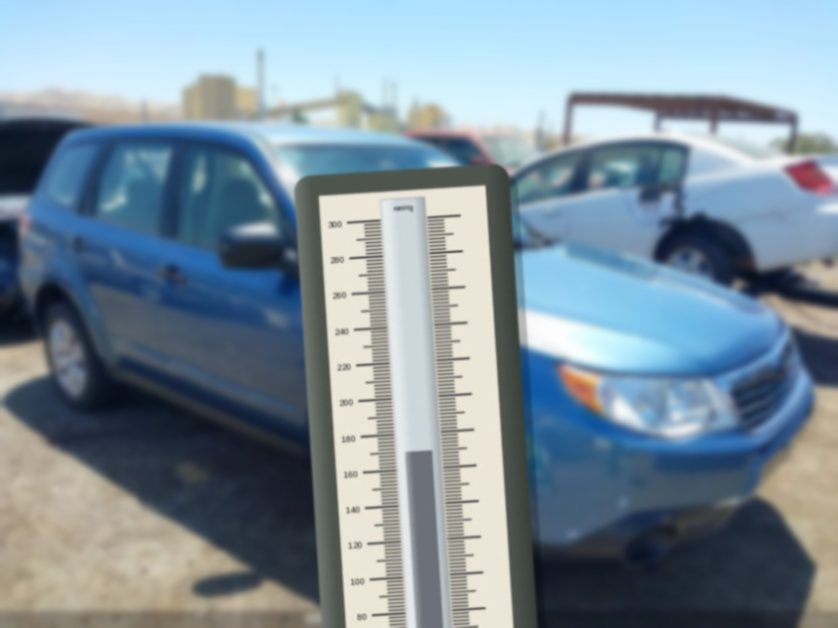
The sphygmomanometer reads 170 mmHg
